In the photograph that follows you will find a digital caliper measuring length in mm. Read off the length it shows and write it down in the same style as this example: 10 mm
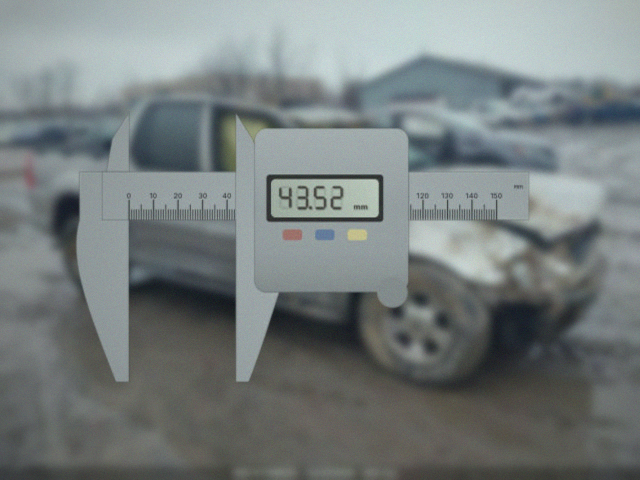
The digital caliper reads 43.52 mm
